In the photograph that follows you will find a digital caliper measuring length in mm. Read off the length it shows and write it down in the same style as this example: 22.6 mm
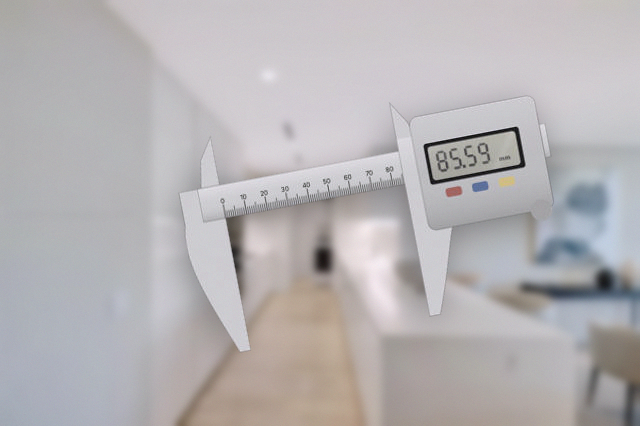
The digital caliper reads 85.59 mm
